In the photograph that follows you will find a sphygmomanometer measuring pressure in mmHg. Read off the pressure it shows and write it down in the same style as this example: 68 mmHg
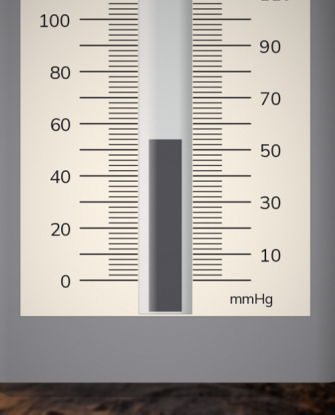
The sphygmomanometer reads 54 mmHg
